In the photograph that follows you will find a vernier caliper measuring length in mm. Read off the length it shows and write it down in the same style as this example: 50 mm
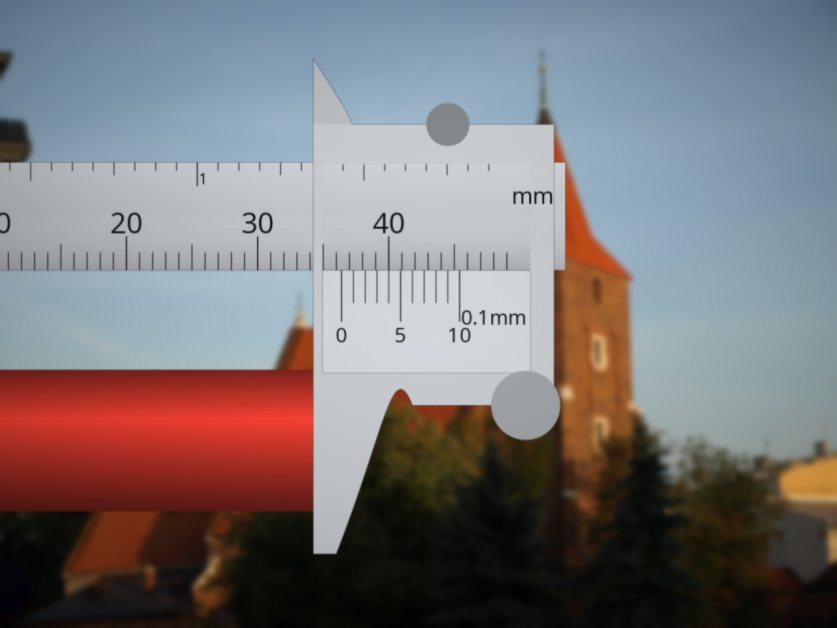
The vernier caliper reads 36.4 mm
